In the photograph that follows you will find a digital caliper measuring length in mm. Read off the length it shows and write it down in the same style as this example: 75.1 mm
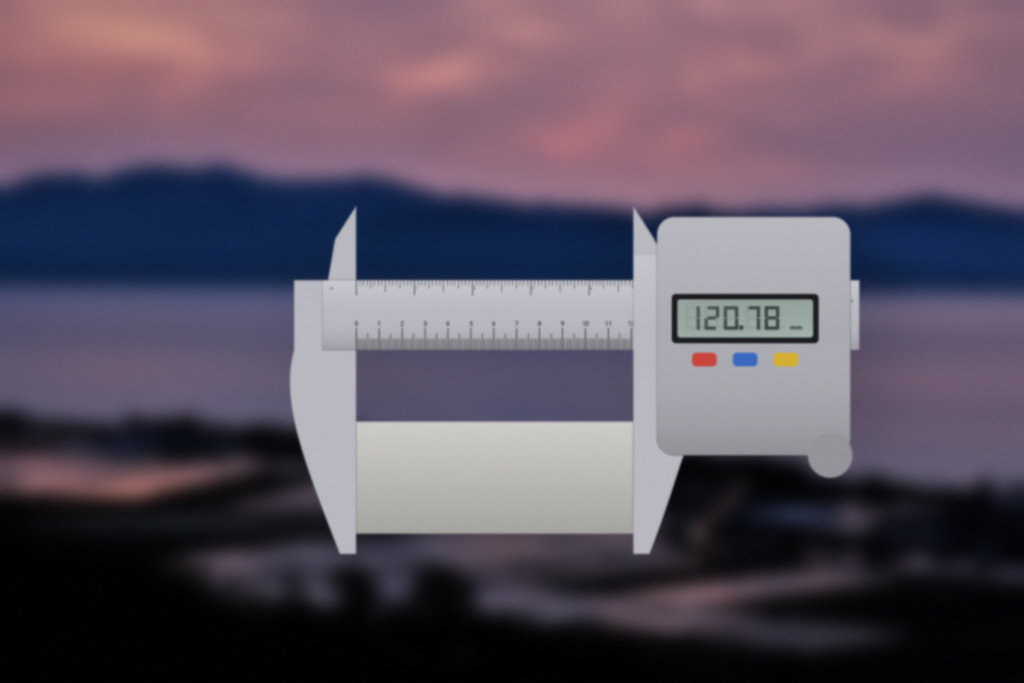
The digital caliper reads 120.78 mm
